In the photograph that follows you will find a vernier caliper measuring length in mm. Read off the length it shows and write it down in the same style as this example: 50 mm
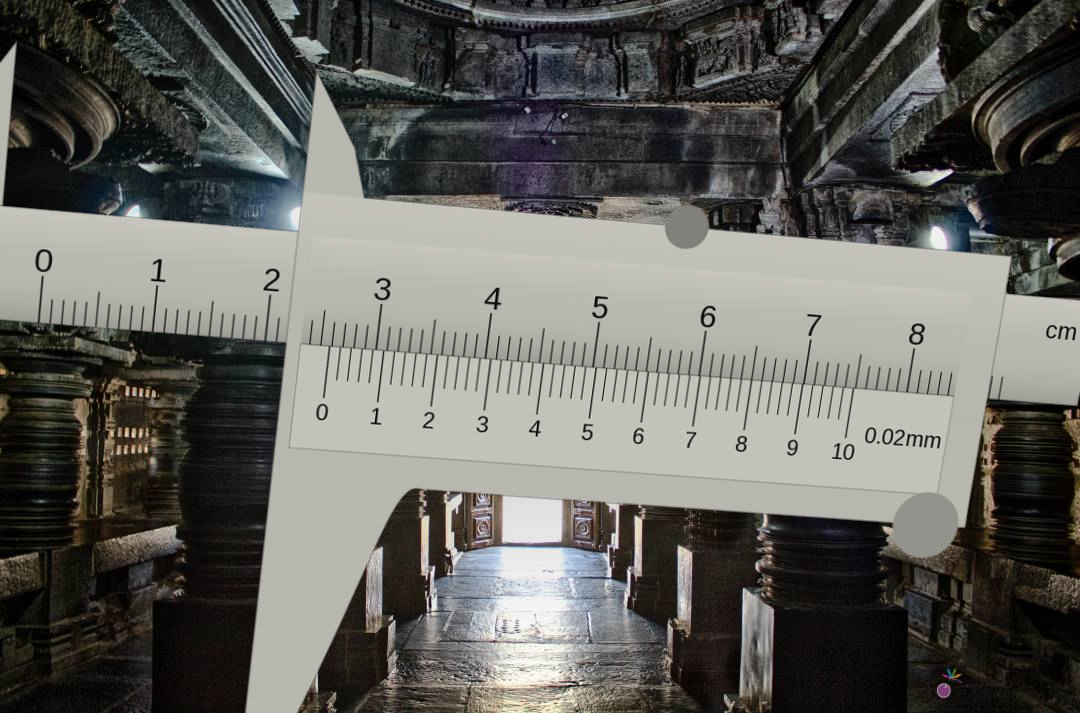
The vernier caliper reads 25.8 mm
